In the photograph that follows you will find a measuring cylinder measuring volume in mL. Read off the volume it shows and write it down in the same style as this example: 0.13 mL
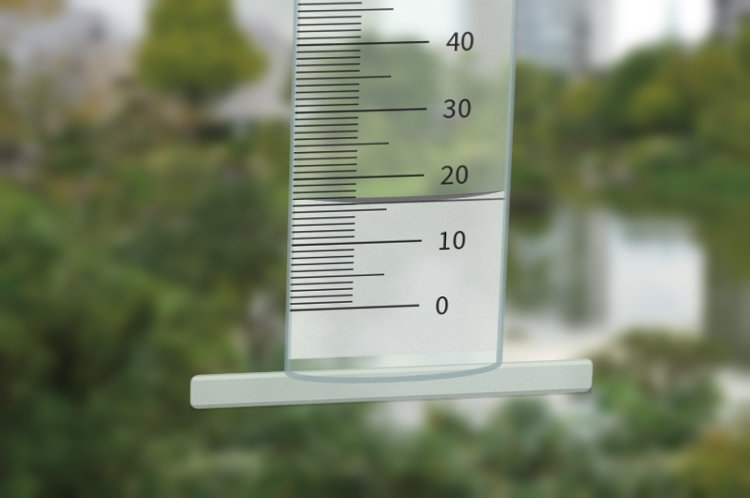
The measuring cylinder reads 16 mL
